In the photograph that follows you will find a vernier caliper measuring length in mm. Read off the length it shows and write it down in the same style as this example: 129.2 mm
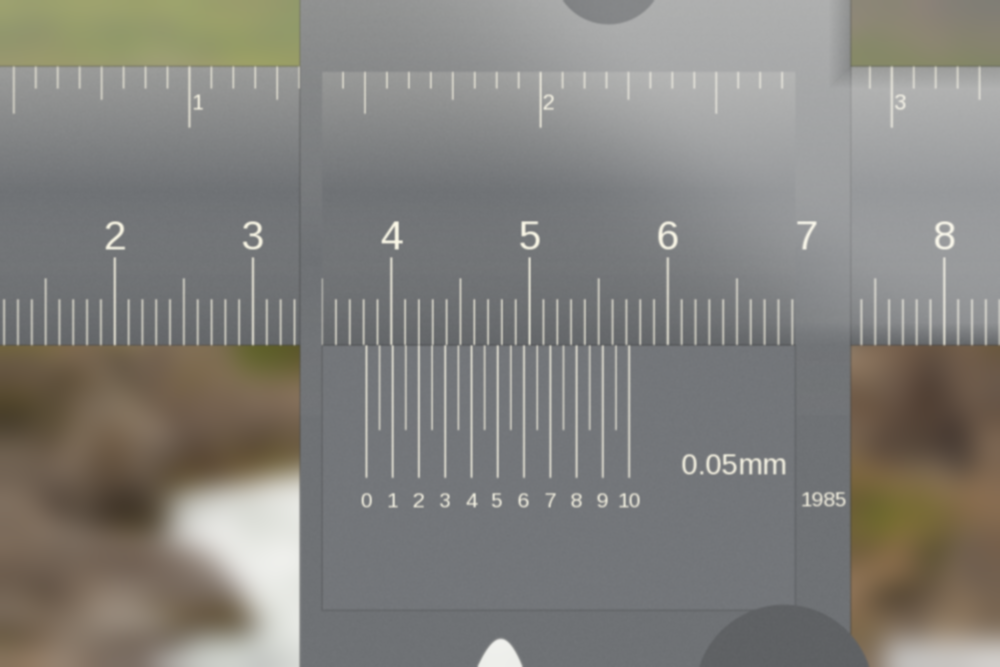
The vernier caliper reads 38.2 mm
